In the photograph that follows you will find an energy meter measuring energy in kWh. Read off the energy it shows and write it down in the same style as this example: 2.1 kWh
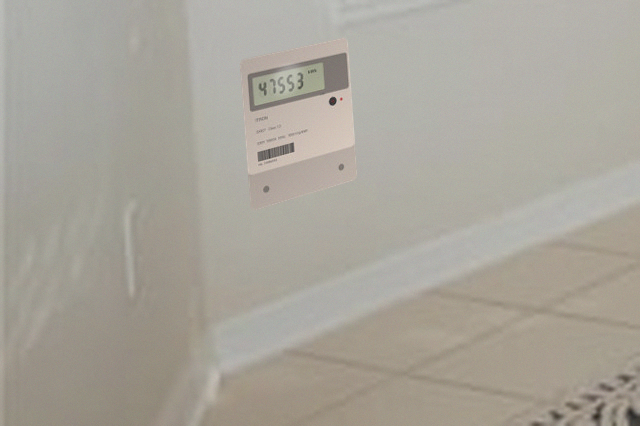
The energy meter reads 47553 kWh
